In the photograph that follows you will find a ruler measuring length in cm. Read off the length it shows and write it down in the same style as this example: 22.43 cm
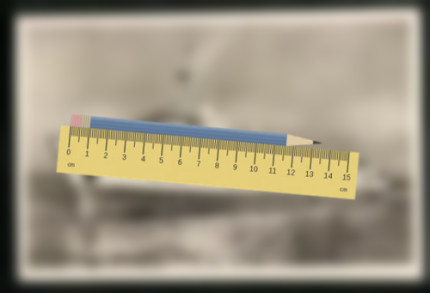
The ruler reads 13.5 cm
